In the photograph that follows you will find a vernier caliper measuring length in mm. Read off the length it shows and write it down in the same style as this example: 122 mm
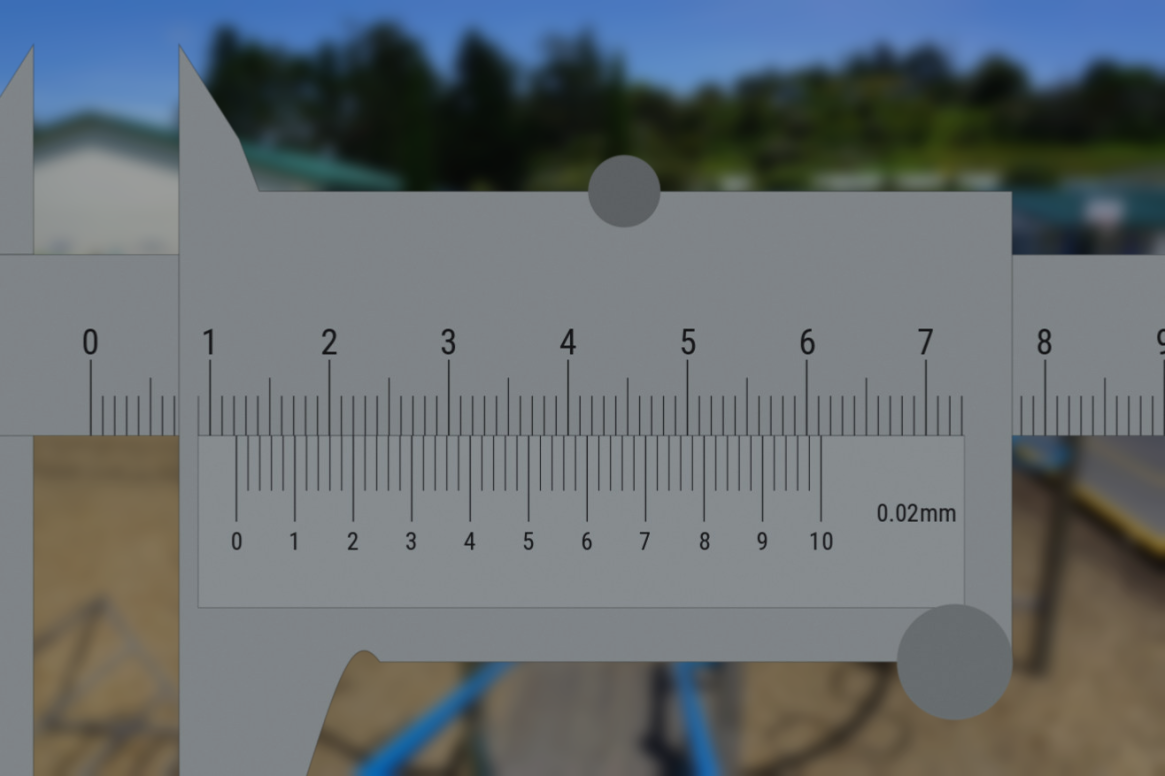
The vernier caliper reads 12.2 mm
